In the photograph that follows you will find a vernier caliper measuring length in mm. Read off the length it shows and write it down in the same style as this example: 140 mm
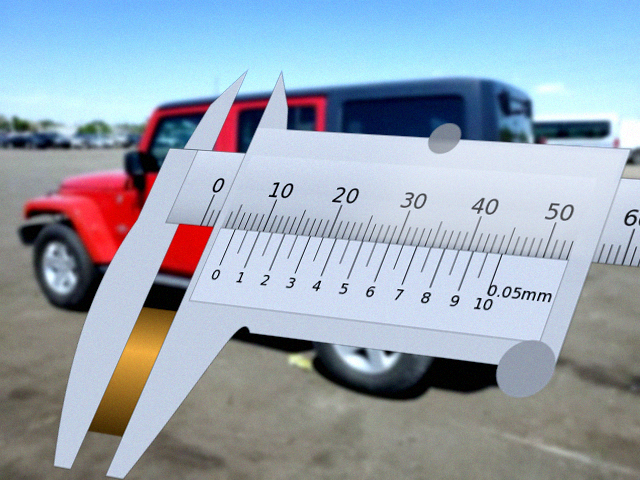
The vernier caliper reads 5.6 mm
